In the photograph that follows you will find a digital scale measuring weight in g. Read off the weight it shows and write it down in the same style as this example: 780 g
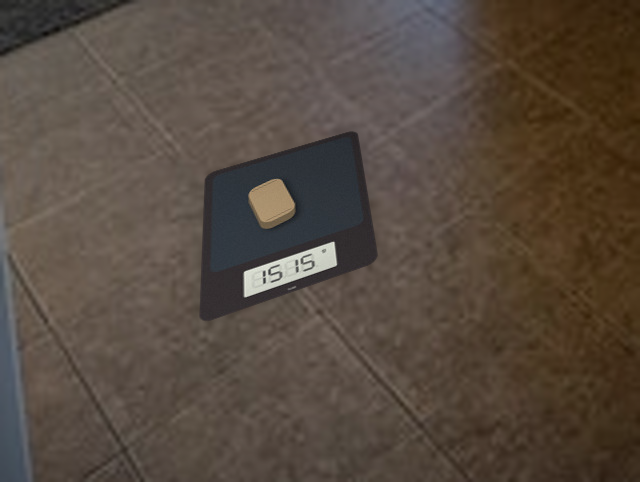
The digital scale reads 1515 g
